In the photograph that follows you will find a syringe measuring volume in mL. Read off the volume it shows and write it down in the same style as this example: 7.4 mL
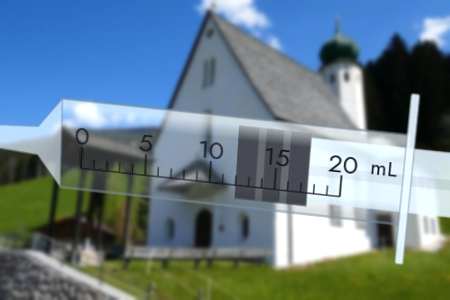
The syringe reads 12 mL
